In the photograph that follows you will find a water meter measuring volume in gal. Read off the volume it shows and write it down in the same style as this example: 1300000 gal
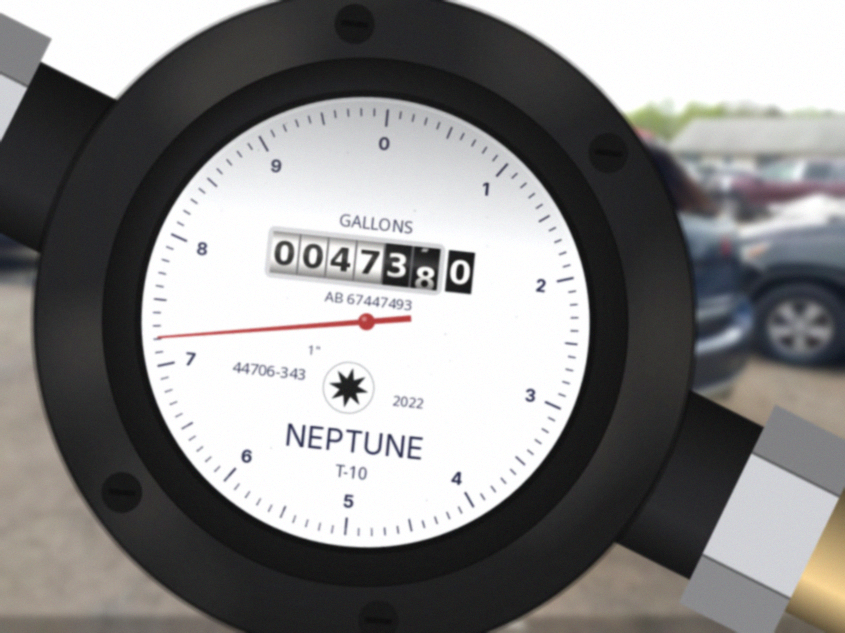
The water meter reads 47377.2 gal
